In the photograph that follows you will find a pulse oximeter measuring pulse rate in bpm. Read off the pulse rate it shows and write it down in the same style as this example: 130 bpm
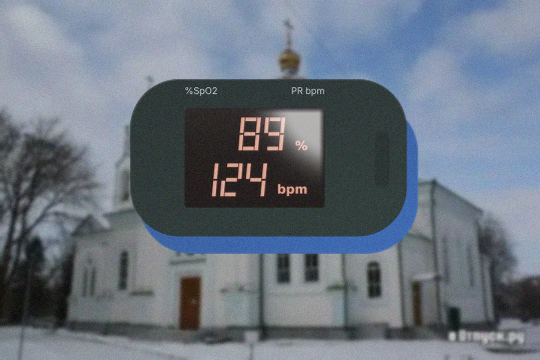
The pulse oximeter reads 124 bpm
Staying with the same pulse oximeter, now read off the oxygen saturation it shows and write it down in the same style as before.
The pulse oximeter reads 89 %
